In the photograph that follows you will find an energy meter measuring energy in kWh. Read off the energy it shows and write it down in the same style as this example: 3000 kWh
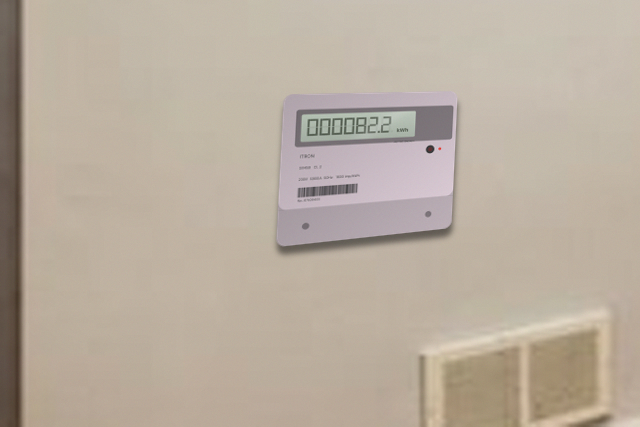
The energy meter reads 82.2 kWh
